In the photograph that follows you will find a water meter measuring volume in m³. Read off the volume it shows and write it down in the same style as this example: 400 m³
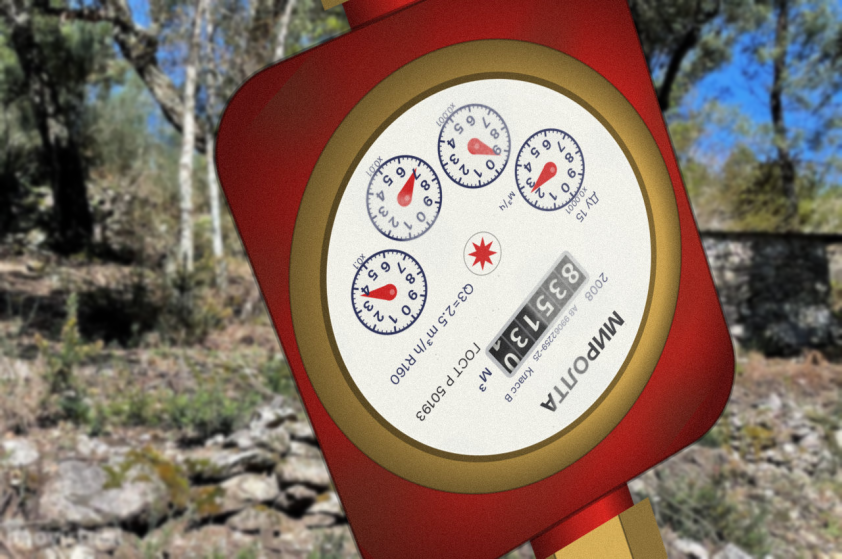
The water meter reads 835130.3692 m³
